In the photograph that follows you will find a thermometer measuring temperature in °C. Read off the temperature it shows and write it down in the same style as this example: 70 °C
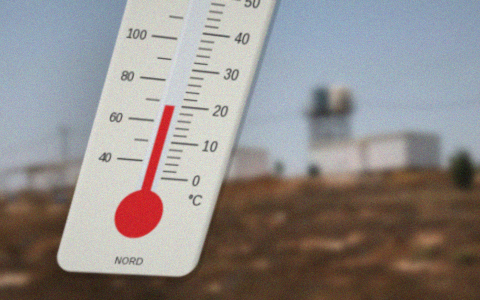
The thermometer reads 20 °C
